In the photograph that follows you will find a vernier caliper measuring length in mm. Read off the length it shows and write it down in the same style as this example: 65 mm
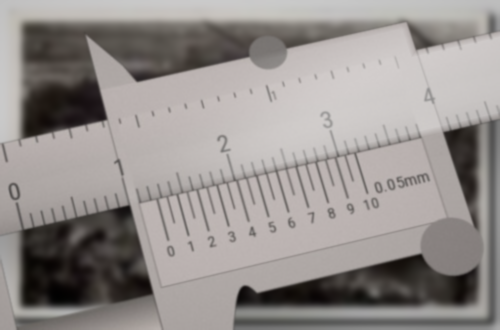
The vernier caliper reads 12.6 mm
